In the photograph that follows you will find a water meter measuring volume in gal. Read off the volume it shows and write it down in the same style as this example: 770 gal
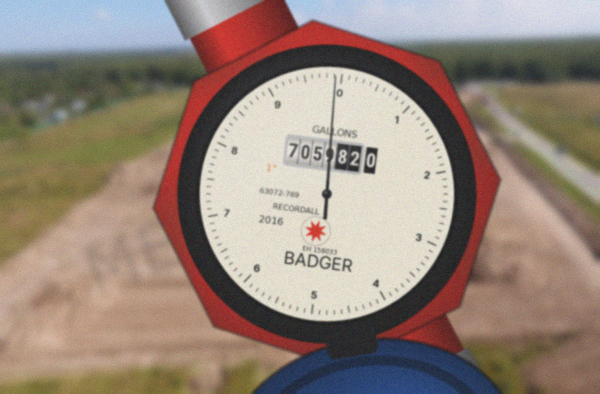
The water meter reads 7059819.9 gal
